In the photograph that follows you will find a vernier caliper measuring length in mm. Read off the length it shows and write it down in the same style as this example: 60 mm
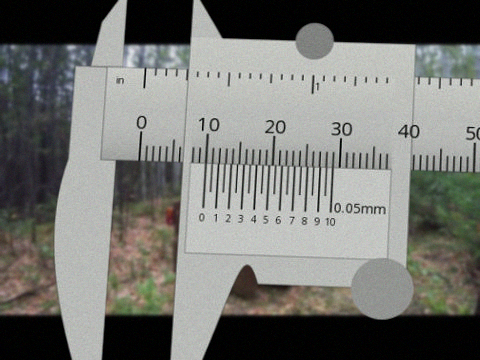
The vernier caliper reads 10.0 mm
